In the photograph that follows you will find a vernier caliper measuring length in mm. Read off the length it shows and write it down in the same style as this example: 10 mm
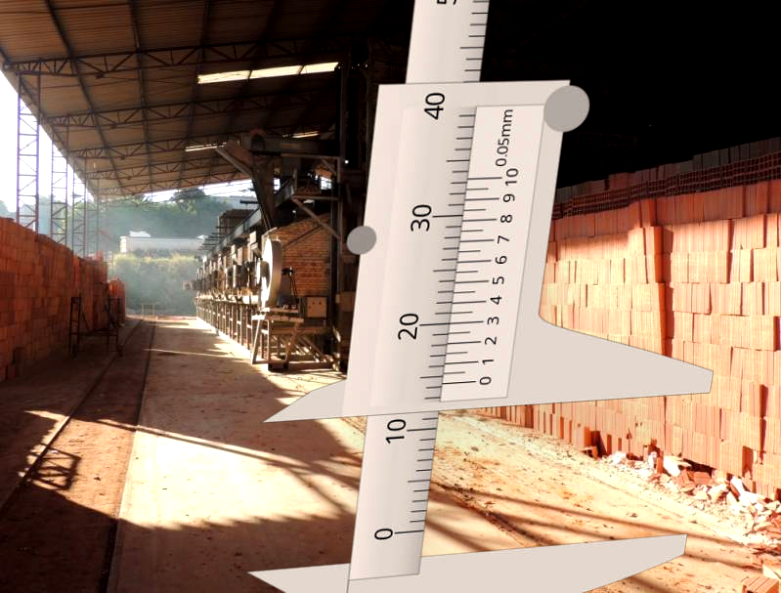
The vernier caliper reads 14.3 mm
